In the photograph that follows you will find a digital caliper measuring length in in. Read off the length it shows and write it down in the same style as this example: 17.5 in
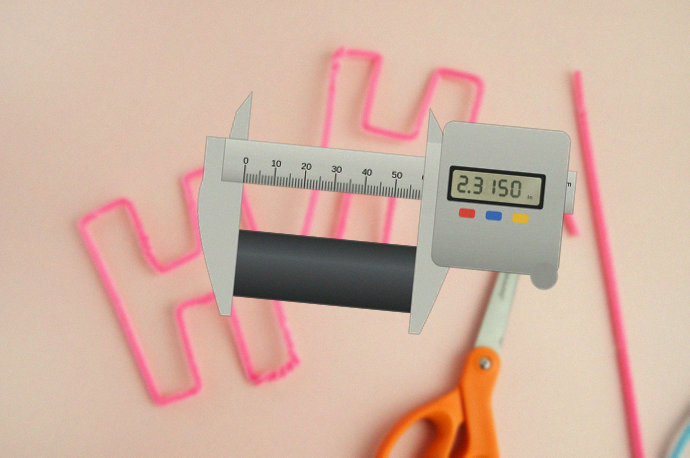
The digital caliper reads 2.3150 in
